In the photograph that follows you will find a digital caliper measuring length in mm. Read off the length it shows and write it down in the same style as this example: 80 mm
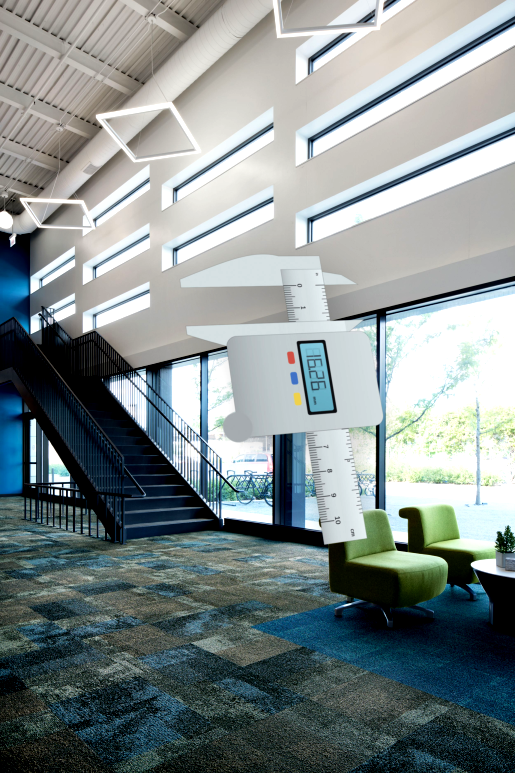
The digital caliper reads 16.26 mm
